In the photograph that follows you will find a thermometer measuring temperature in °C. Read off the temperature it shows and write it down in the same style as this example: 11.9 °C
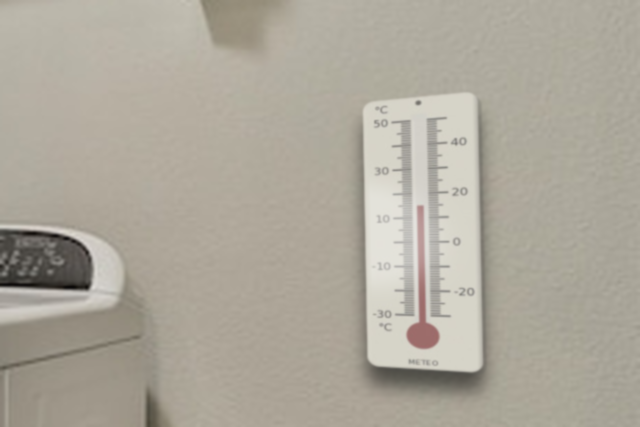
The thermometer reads 15 °C
